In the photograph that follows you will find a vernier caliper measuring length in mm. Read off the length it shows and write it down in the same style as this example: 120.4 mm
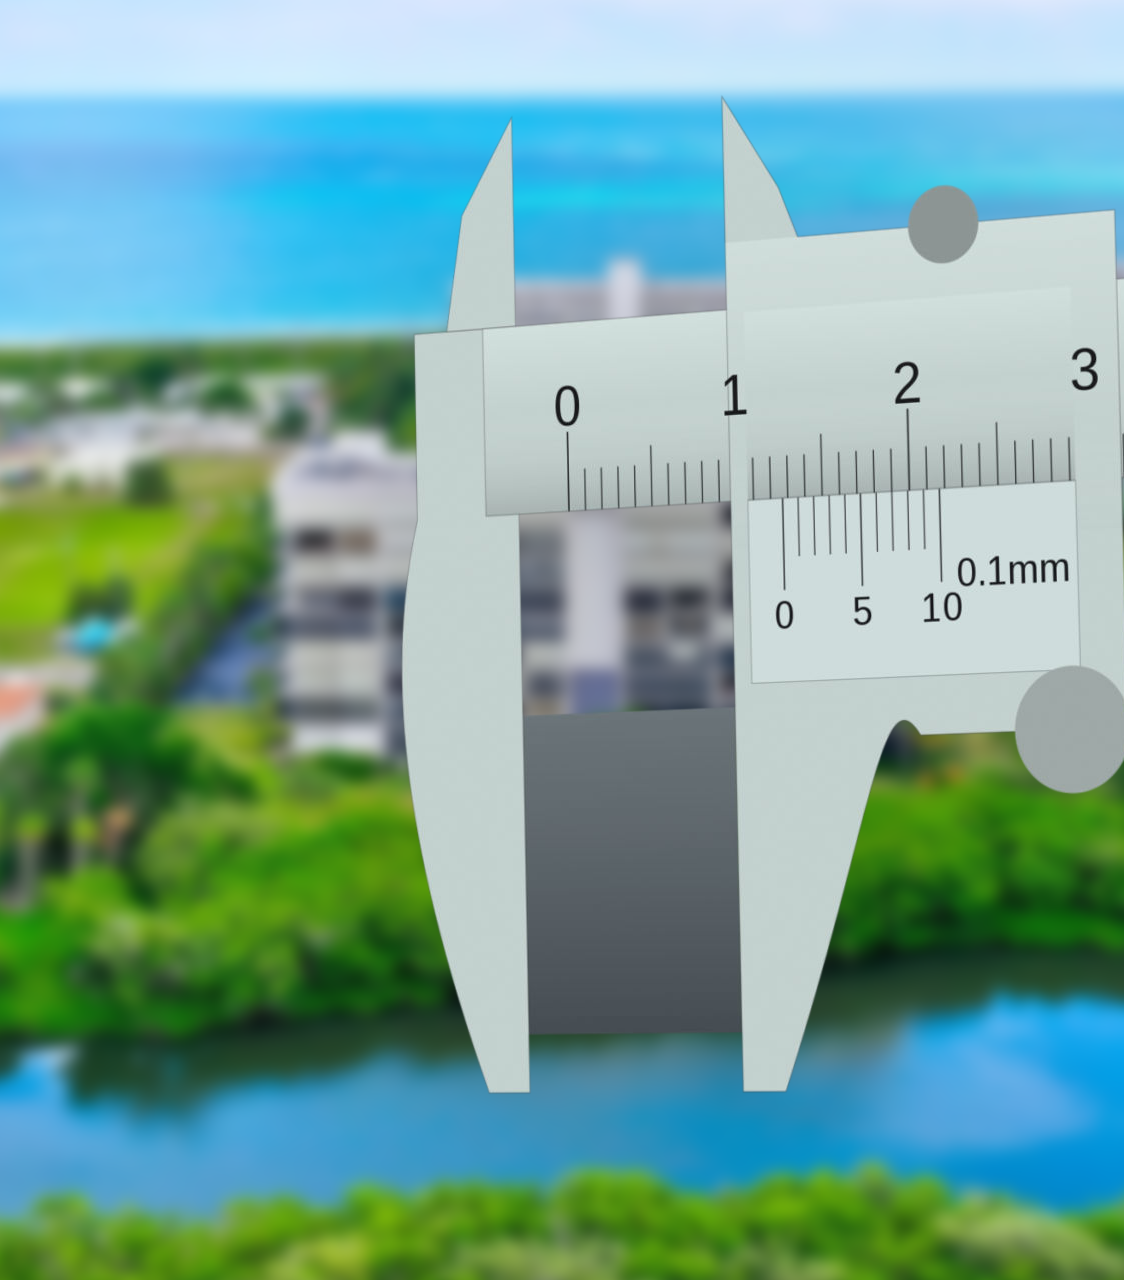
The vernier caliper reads 12.7 mm
